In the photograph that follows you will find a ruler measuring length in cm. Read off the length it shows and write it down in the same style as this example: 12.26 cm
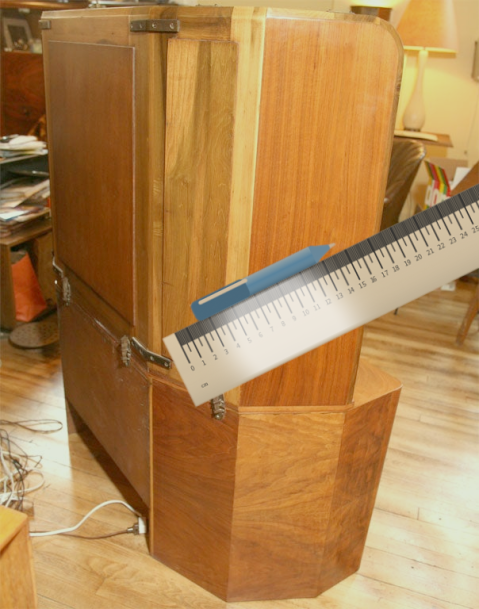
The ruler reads 12.5 cm
